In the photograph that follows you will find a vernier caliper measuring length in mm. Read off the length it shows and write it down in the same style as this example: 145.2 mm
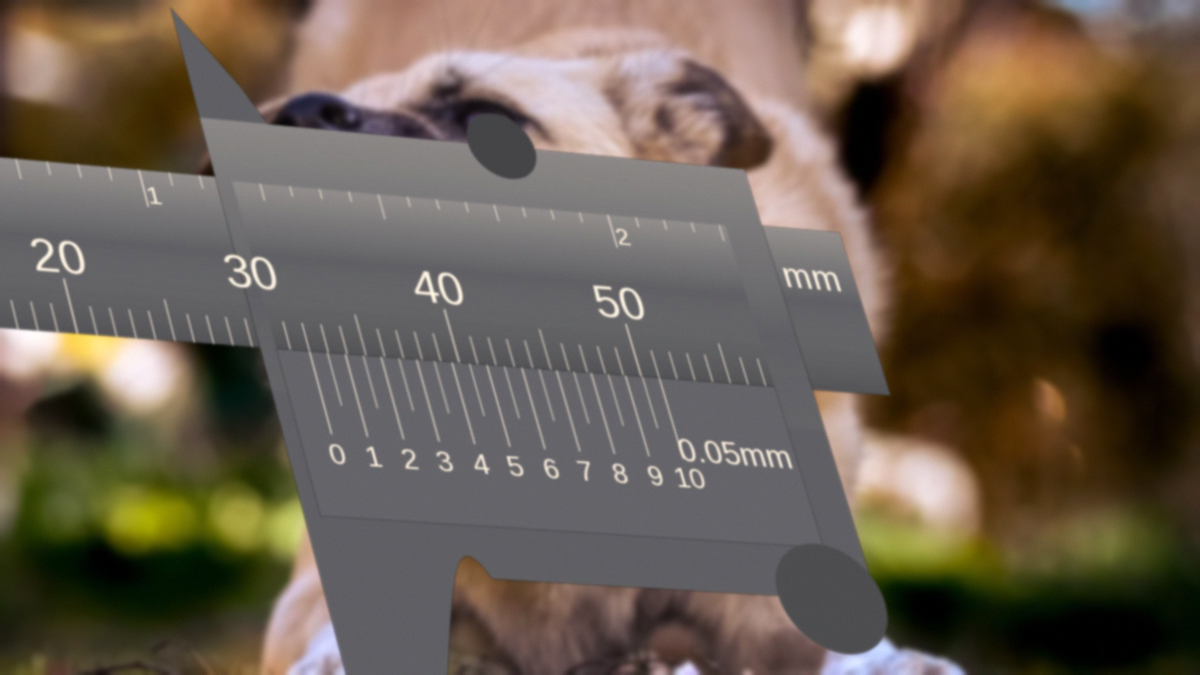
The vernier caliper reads 32.0 mm
